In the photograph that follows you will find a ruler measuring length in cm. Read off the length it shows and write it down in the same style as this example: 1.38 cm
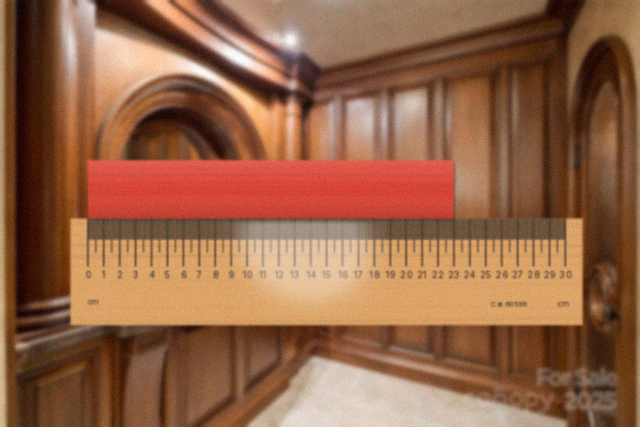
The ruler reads 23 cm
